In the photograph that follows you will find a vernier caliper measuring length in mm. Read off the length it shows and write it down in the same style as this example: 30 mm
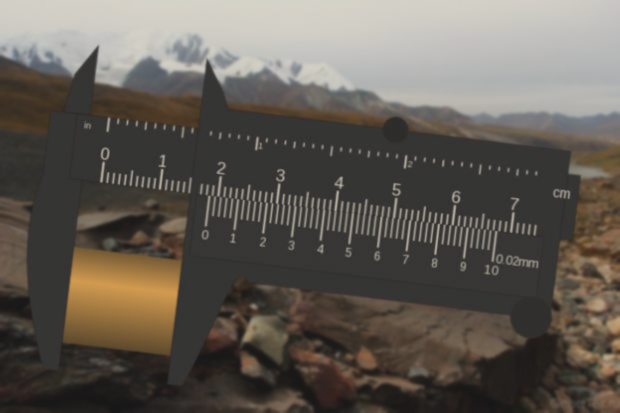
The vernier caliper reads 18.5 mm
